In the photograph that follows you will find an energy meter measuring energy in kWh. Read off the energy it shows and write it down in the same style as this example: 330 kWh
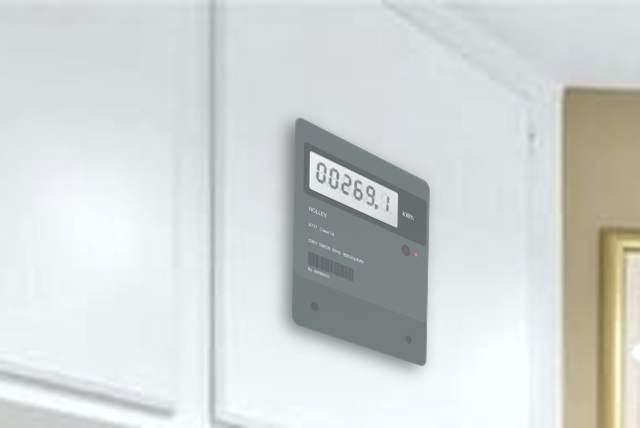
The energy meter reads 269.1 kWh
